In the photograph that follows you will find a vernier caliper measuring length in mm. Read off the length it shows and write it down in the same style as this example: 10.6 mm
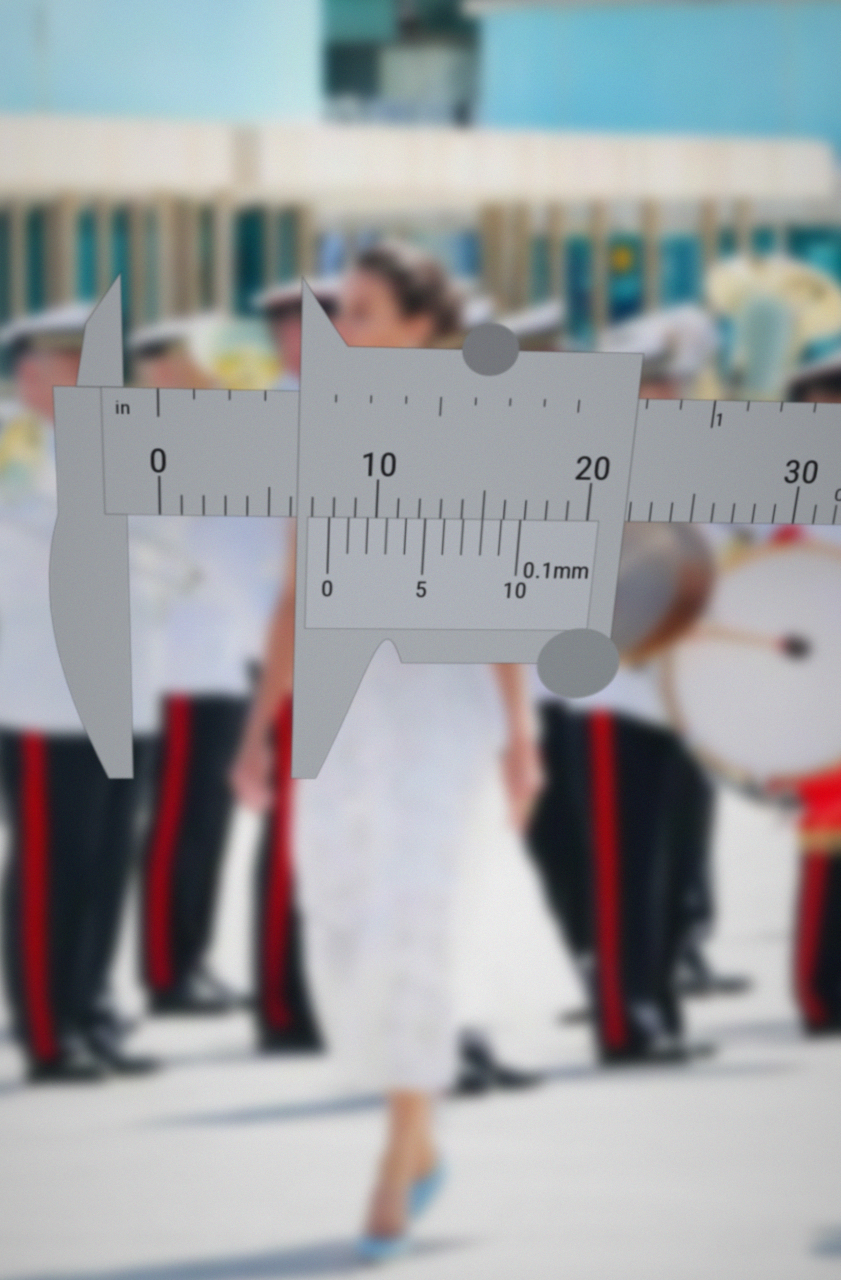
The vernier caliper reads 7.8 mm
